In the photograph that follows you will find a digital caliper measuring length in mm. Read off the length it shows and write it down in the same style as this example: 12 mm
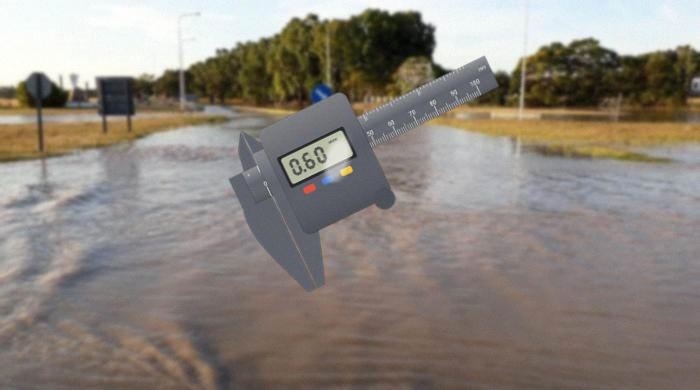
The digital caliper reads 0.60 mm
